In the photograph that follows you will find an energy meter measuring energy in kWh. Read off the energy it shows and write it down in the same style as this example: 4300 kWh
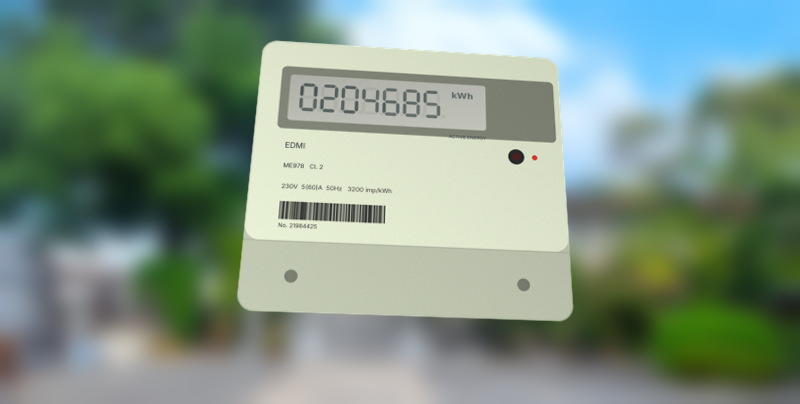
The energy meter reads 204685 kWh
